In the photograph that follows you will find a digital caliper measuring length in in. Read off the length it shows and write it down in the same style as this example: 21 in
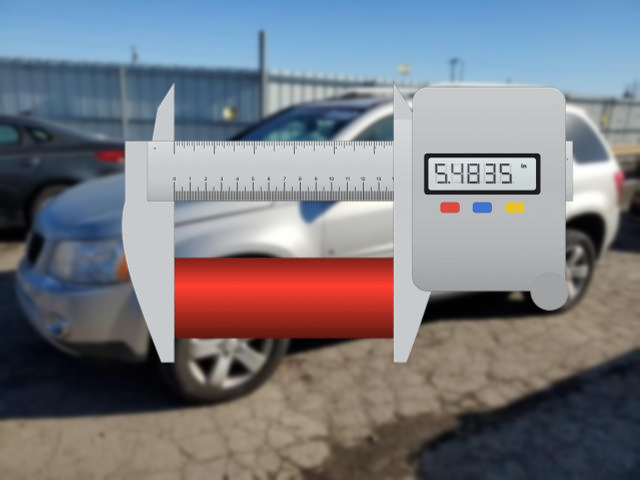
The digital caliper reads 5.4835 in
